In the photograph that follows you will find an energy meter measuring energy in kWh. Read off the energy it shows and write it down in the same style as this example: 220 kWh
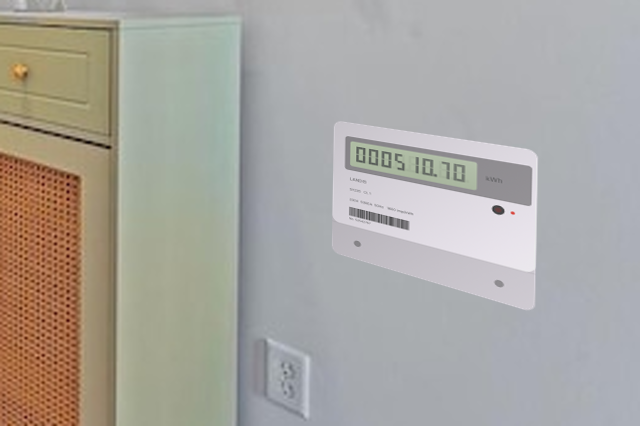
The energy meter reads 510.70 kWh
